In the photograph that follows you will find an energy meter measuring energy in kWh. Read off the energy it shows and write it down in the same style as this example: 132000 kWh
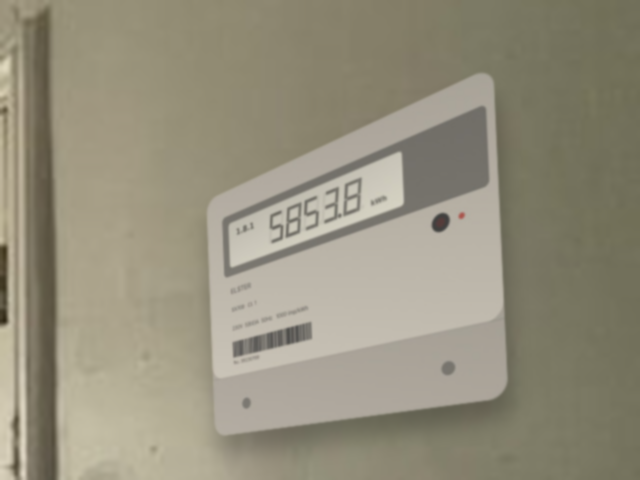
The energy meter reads 5853.8 kWh
